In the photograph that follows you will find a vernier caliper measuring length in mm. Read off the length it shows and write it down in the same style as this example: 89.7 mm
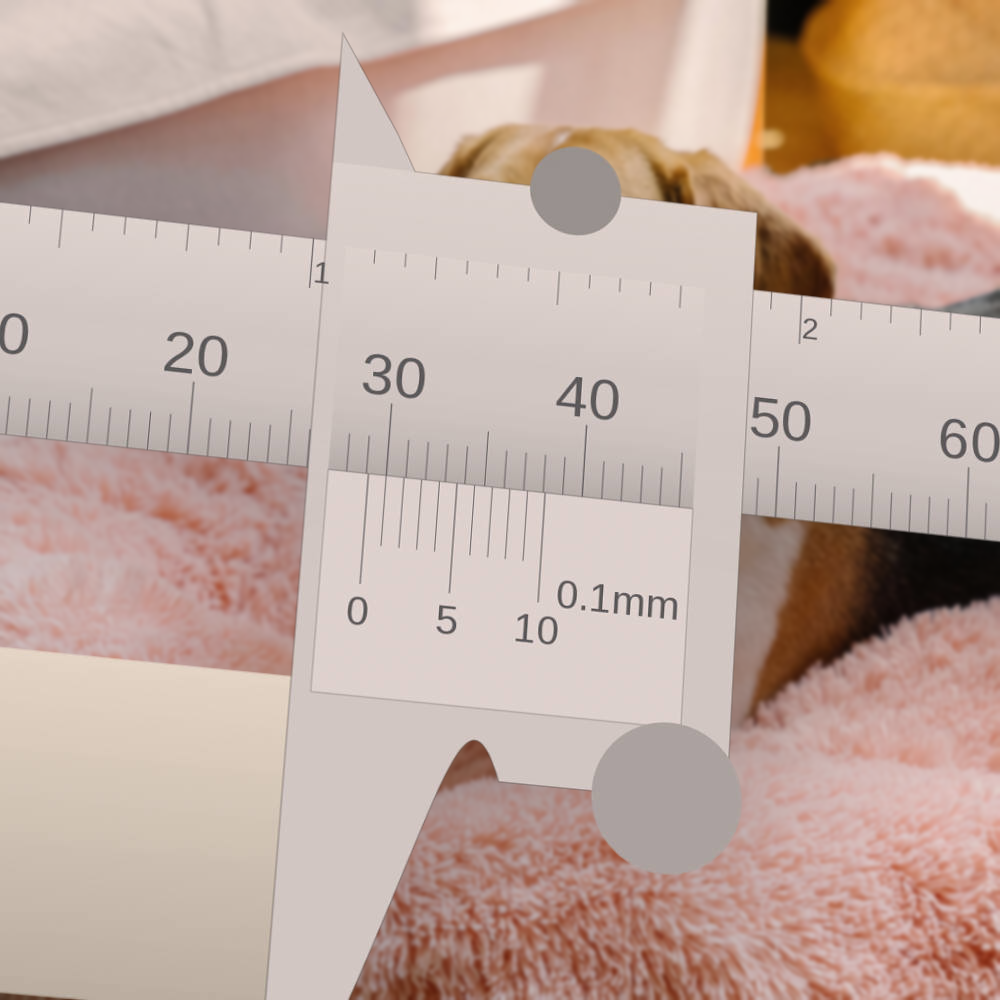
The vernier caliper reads 29.1 mm
